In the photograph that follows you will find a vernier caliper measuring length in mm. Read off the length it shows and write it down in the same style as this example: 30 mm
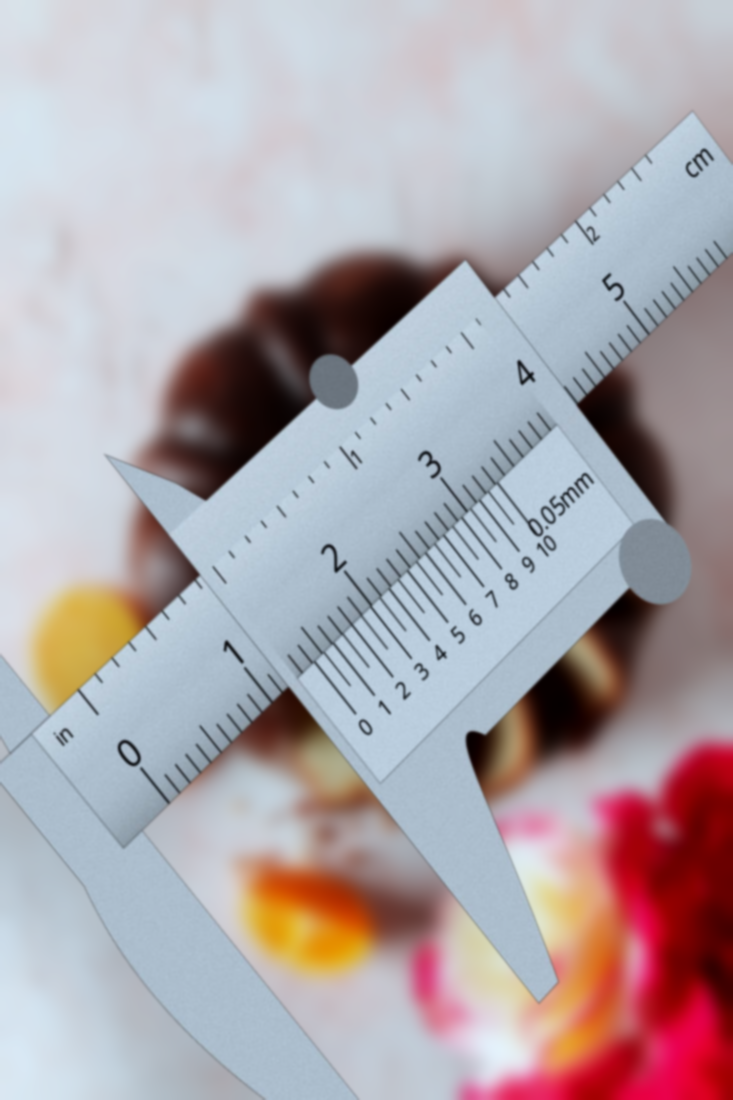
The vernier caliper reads 14.2 mm
